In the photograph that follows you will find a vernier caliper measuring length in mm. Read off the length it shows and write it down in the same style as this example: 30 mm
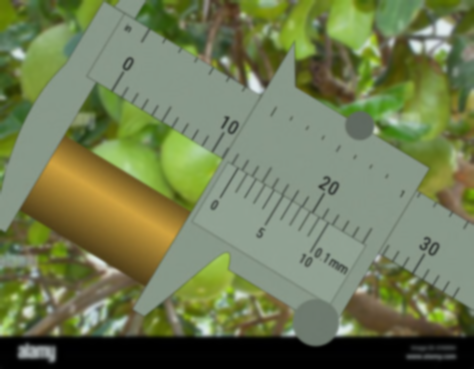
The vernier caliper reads 12.6 mm
